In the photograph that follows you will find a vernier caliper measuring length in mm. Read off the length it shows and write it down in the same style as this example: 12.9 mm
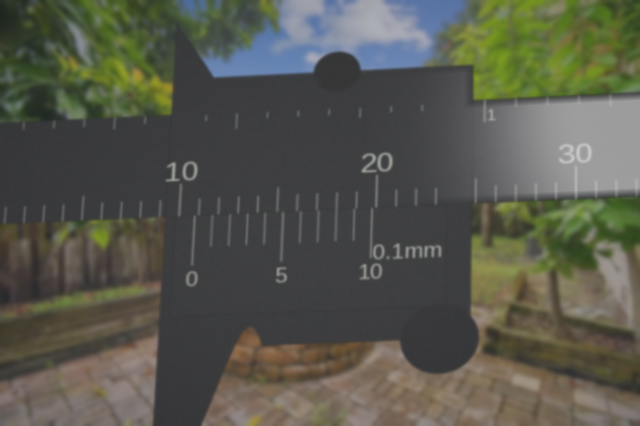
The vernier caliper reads 10.8 mm
